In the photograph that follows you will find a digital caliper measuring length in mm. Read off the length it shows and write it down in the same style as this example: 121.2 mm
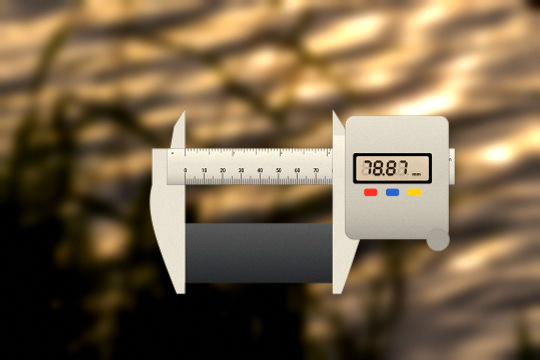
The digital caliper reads 78.87 mm
